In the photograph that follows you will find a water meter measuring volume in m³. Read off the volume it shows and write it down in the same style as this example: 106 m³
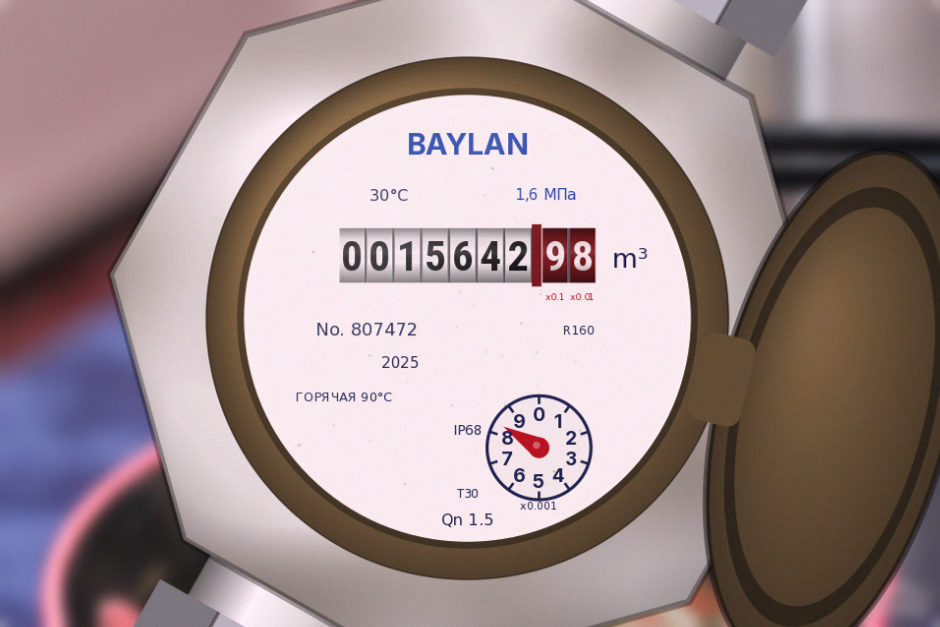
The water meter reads 15642.988 m³
